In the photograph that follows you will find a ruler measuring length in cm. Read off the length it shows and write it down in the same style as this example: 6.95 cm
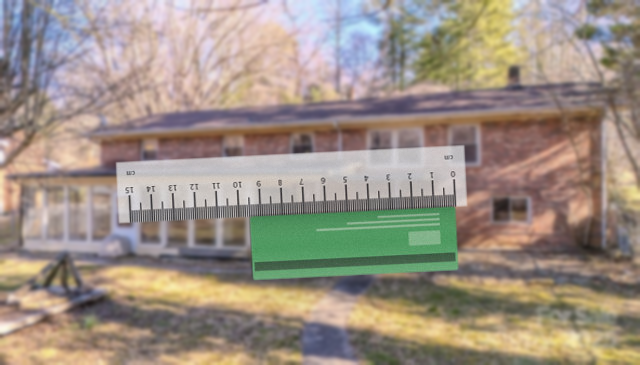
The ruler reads 9.5 cm
